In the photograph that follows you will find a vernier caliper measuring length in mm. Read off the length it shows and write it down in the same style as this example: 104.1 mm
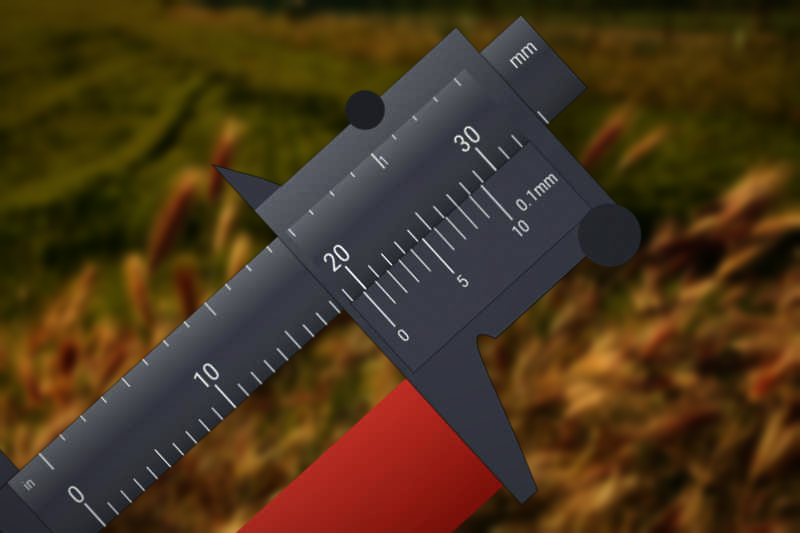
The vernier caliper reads 19.8 mm
